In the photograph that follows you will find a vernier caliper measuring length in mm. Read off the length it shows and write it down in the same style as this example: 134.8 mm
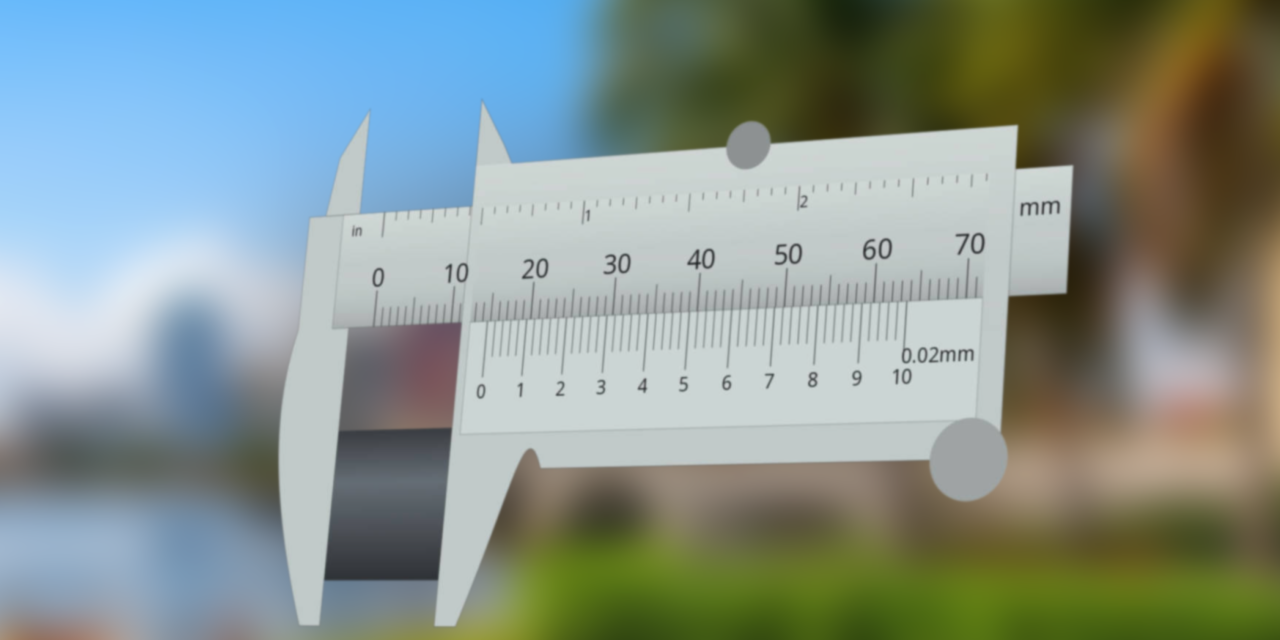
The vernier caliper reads 14.6 mm
